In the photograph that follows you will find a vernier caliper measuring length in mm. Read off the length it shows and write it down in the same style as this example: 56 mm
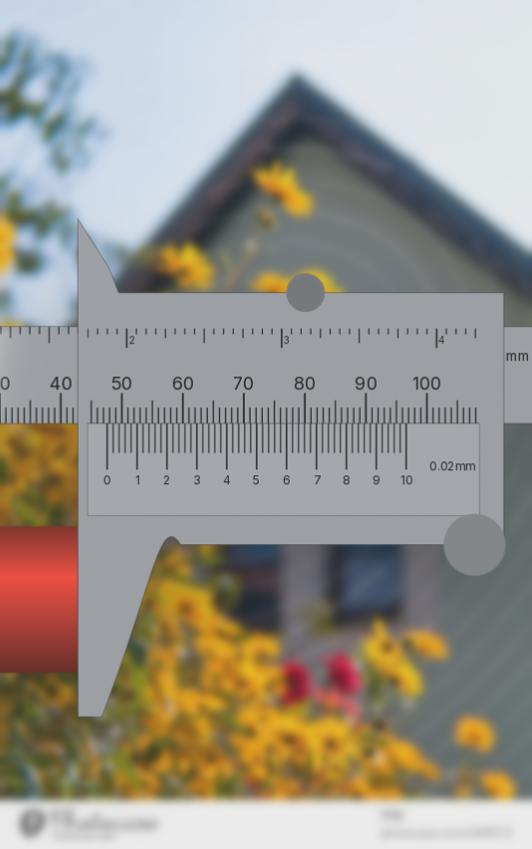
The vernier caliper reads 47.6 mm
